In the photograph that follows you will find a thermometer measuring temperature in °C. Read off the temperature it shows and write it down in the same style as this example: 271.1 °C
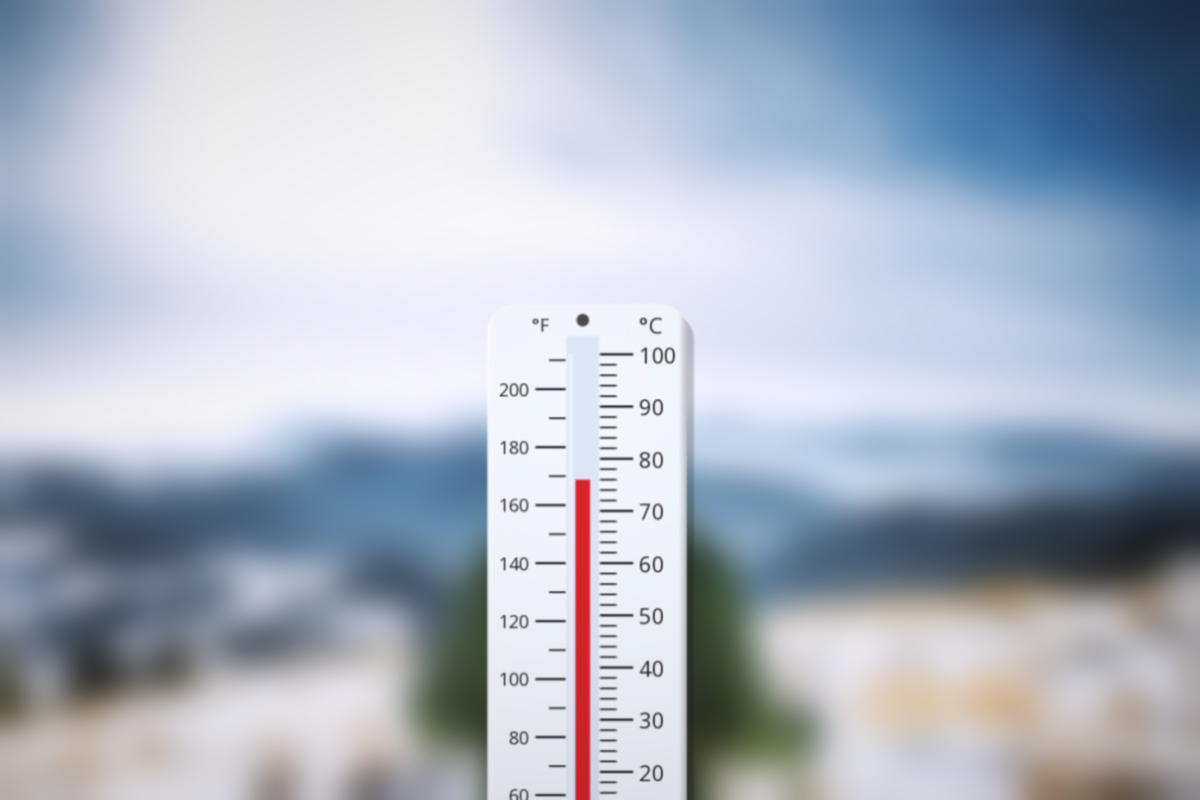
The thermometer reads 76 °C
